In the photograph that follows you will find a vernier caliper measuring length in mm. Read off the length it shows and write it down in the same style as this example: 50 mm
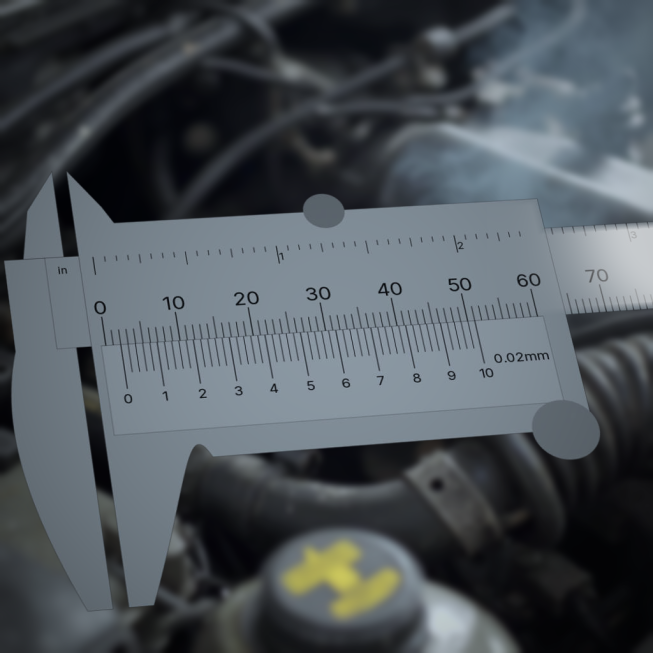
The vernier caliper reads 2.0 mm
